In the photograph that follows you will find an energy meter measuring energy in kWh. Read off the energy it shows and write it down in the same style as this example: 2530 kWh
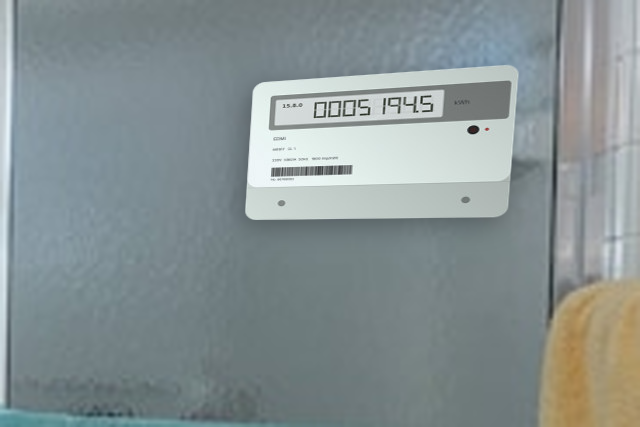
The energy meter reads 5194.5 kWh
